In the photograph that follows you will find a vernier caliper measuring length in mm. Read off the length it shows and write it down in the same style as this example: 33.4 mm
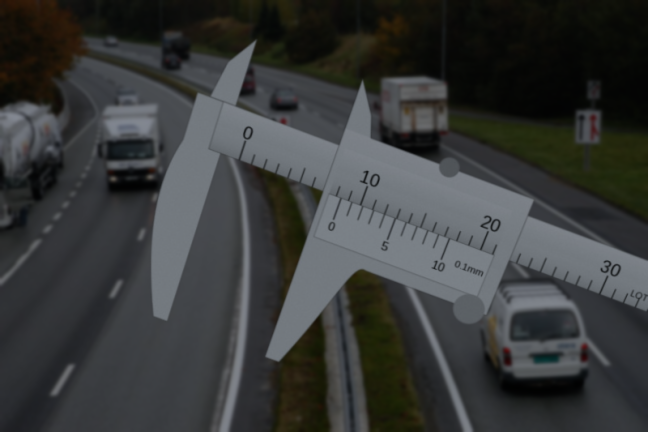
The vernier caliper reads 8.4 mm
